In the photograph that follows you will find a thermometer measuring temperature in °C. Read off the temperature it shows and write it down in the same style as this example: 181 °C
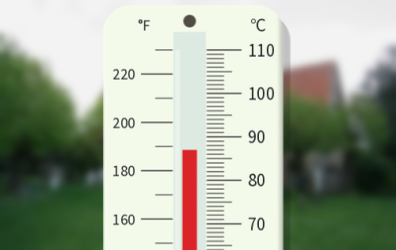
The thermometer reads 87 °C
